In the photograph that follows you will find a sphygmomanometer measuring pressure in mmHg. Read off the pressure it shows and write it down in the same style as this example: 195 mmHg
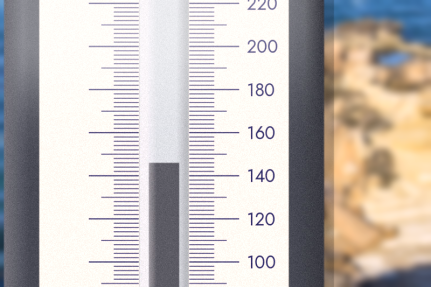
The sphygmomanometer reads 146 mmHg
